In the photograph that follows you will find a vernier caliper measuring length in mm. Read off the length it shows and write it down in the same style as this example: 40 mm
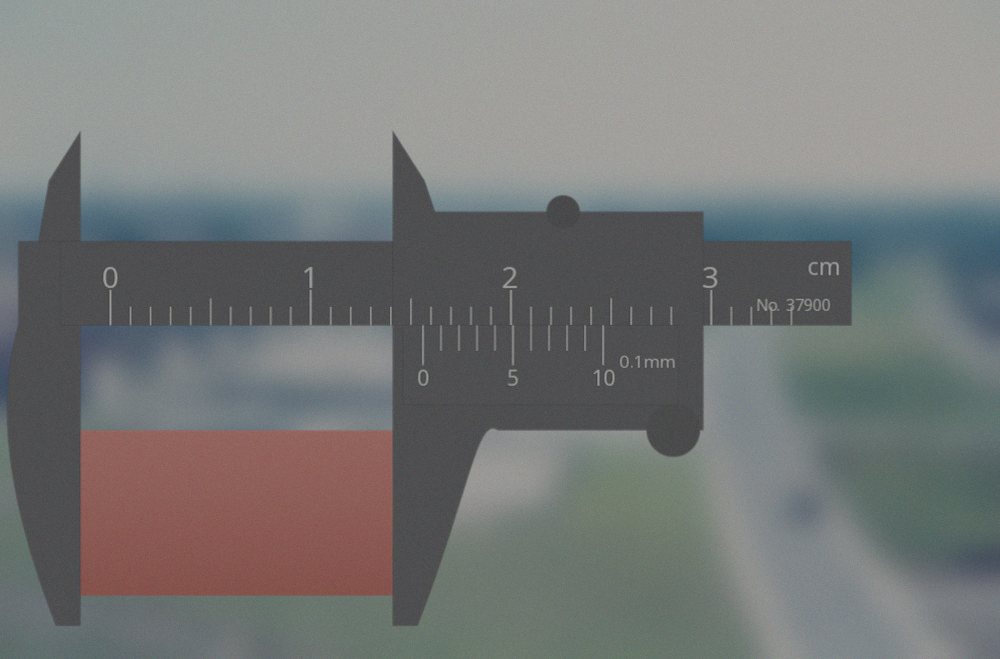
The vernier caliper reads 15.6 mm
